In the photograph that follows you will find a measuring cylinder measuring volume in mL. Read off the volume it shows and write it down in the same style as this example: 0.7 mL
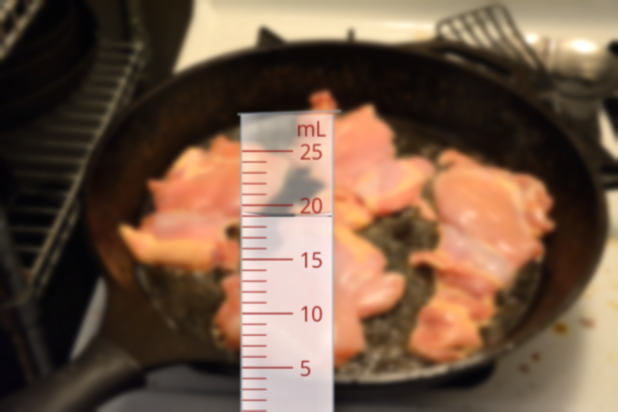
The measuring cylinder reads 19 mL
